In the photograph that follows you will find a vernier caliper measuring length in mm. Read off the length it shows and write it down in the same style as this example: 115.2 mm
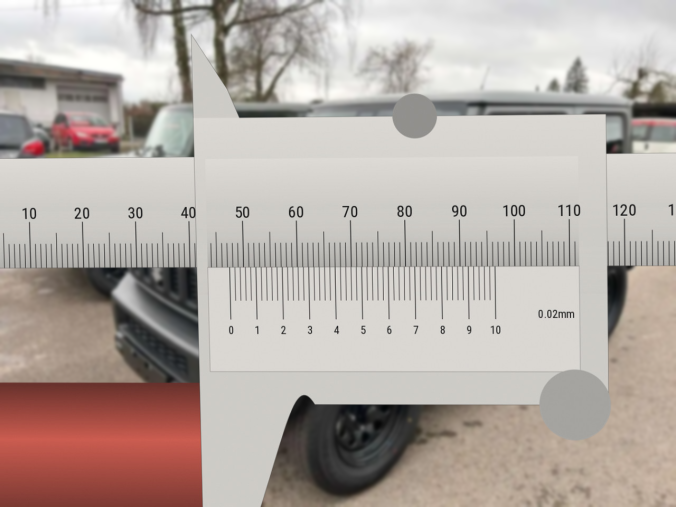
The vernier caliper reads 47.4 mm
